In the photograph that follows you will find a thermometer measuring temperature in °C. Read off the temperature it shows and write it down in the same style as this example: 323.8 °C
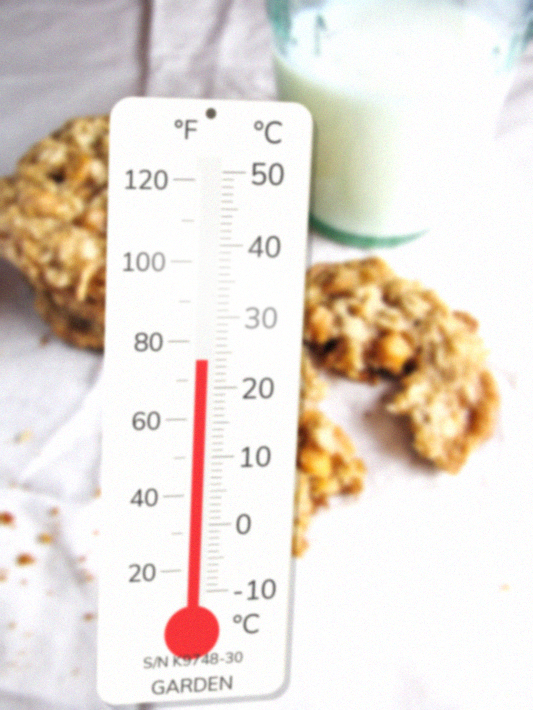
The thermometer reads 24 °C
